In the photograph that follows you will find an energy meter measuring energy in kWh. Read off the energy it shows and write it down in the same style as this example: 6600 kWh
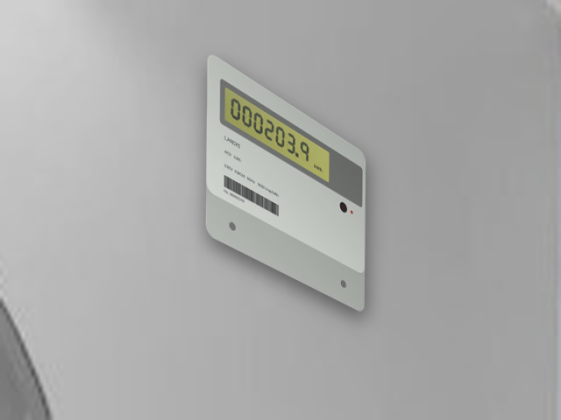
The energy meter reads 203.9 kWh
